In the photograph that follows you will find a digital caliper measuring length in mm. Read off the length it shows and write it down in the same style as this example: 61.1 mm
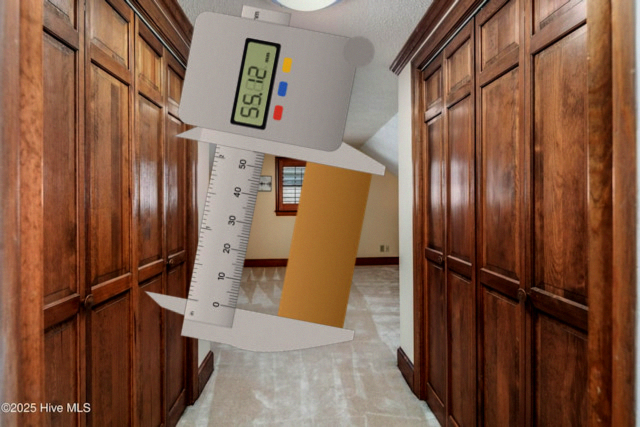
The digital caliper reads 55.12 mm
